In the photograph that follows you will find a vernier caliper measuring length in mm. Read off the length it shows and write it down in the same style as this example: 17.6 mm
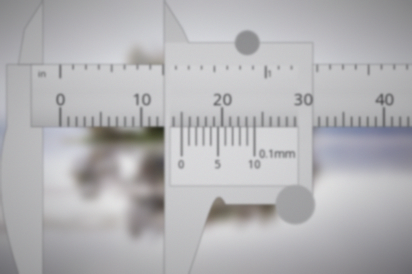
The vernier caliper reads 15.0 mm
